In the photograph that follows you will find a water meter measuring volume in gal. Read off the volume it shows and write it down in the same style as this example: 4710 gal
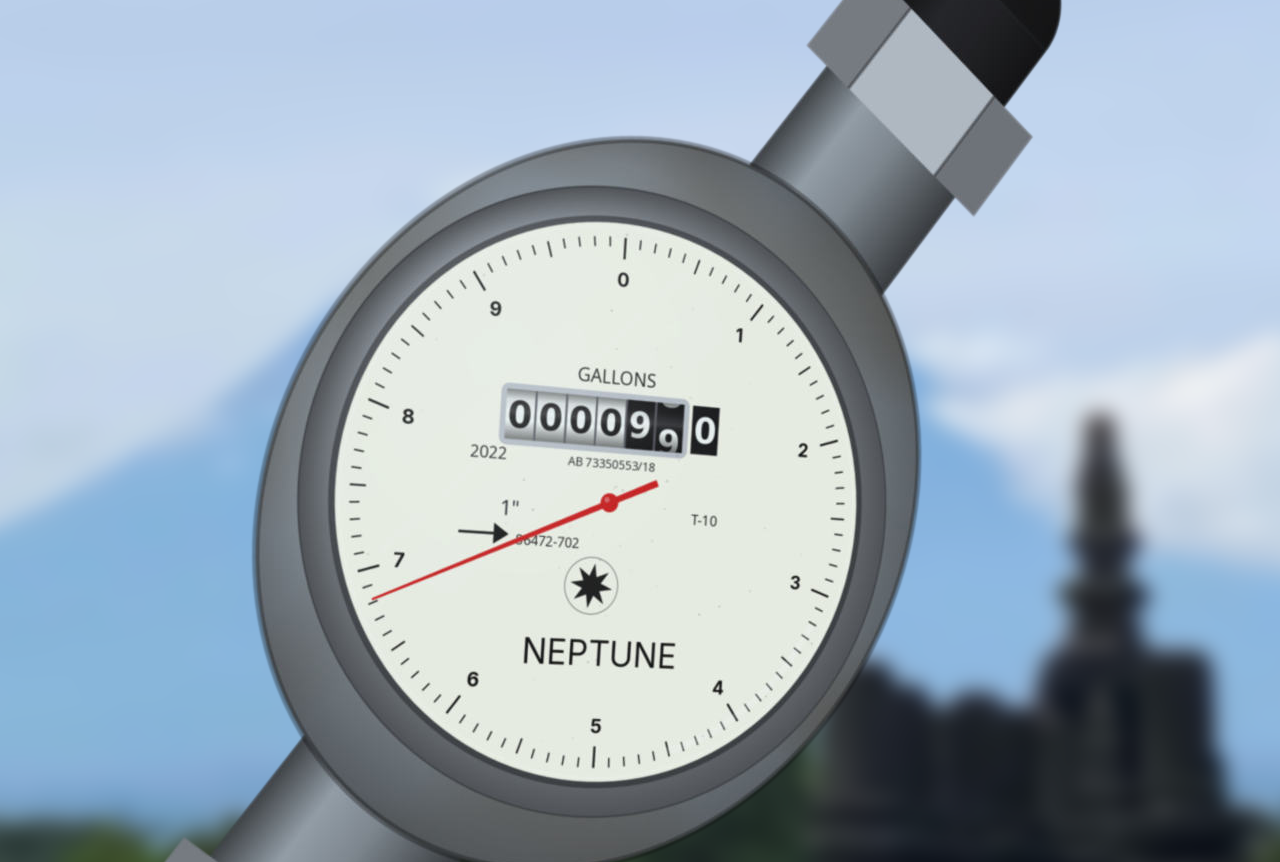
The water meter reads 986.8 gal
